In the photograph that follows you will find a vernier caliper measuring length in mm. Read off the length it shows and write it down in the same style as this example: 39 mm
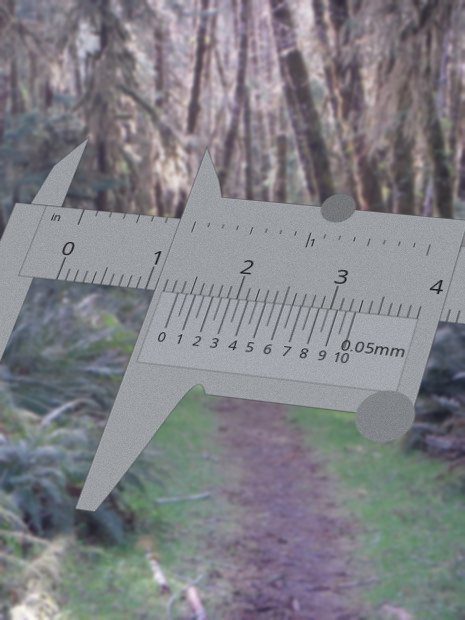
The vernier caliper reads 13.6 mm
